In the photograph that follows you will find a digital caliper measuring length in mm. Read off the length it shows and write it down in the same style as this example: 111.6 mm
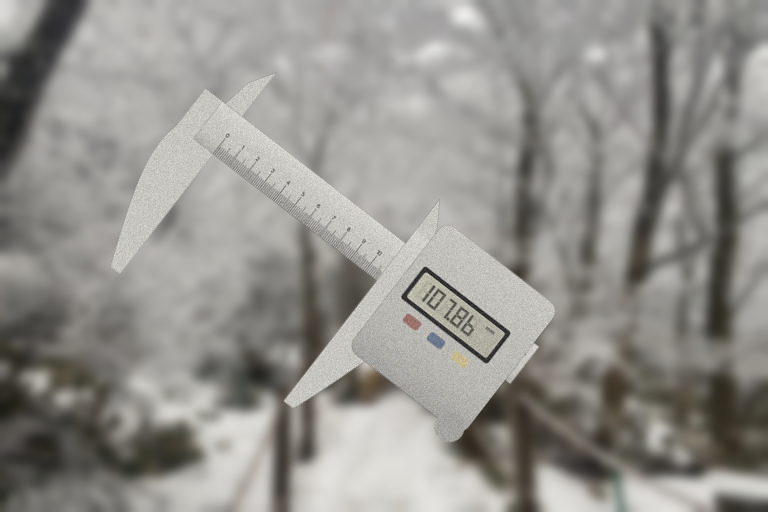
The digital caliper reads 107.86 mm
